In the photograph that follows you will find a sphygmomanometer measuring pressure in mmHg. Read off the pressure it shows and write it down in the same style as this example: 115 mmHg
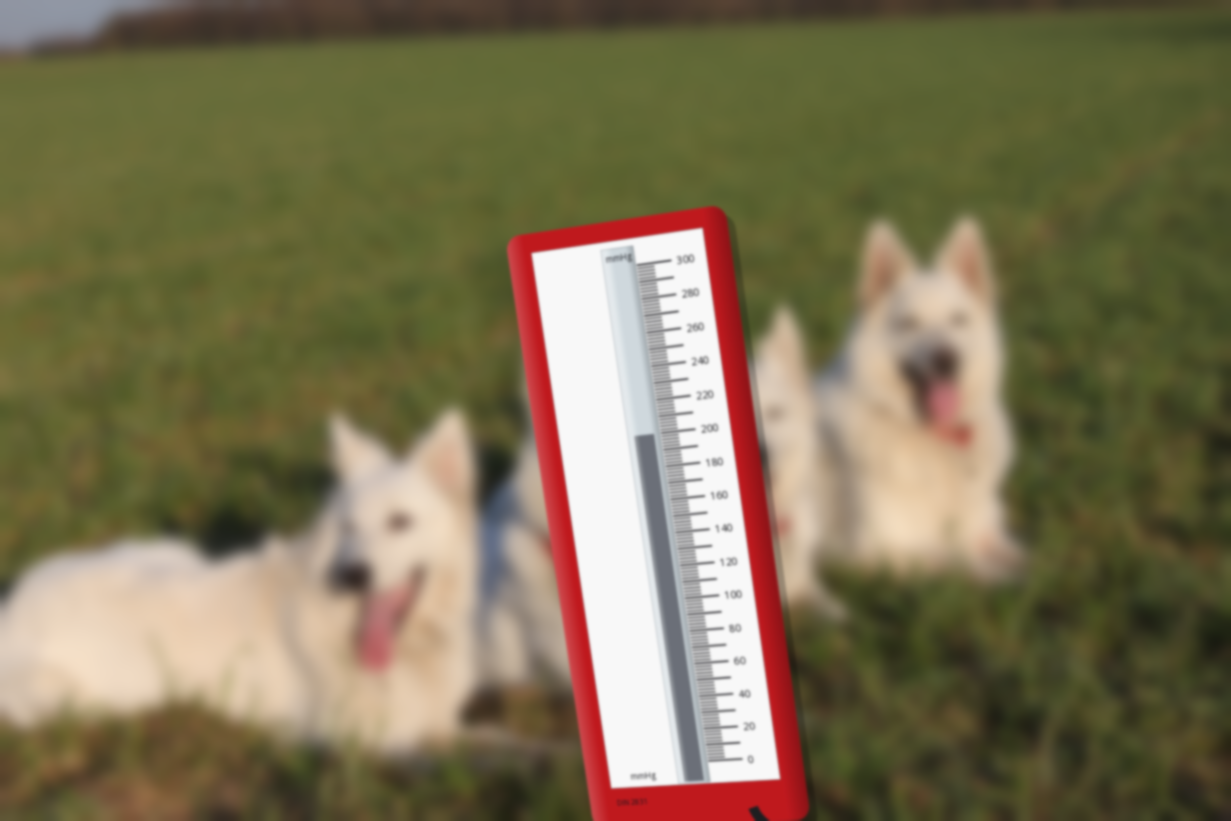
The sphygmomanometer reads 200 mmHg
